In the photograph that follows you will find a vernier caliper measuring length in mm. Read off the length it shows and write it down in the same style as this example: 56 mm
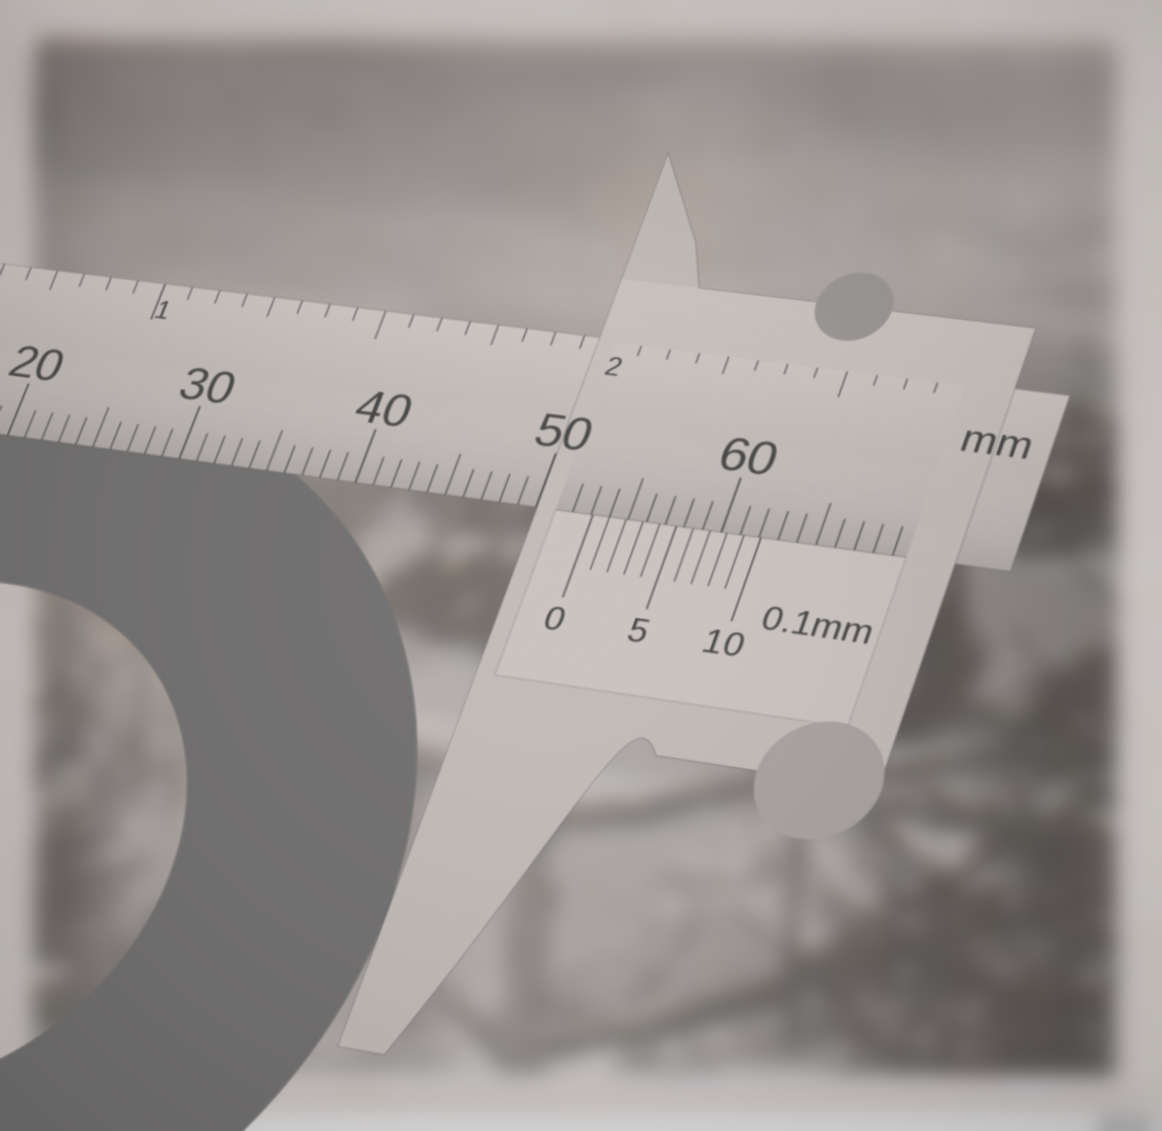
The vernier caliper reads 53.1 mm
